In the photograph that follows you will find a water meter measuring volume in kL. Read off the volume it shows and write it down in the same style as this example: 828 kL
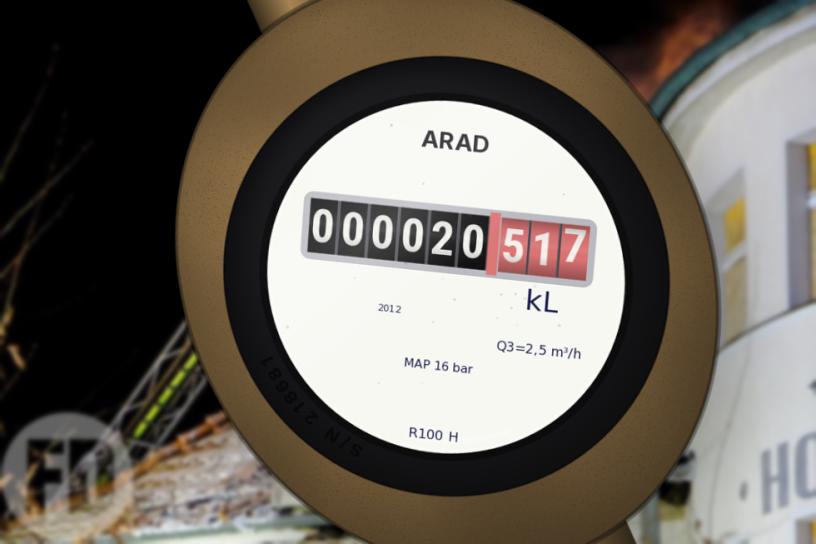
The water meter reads 20.517 kL
